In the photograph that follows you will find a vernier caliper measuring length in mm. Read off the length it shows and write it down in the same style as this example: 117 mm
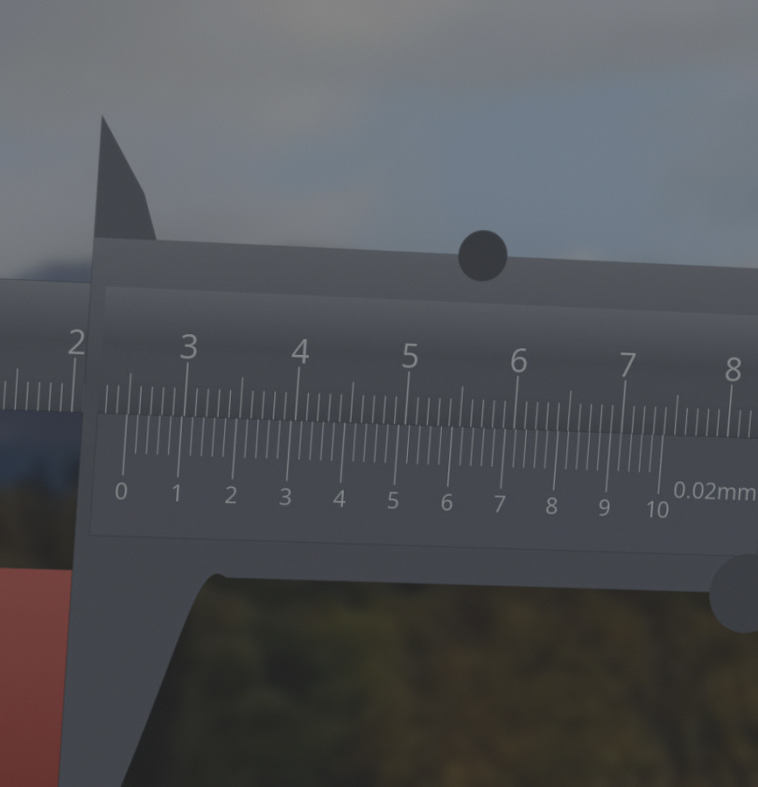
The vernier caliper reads 24.9 mm
